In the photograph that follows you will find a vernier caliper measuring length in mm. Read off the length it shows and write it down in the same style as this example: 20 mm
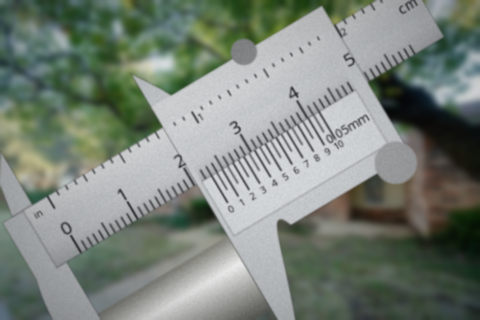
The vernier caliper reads 23.0 mm
